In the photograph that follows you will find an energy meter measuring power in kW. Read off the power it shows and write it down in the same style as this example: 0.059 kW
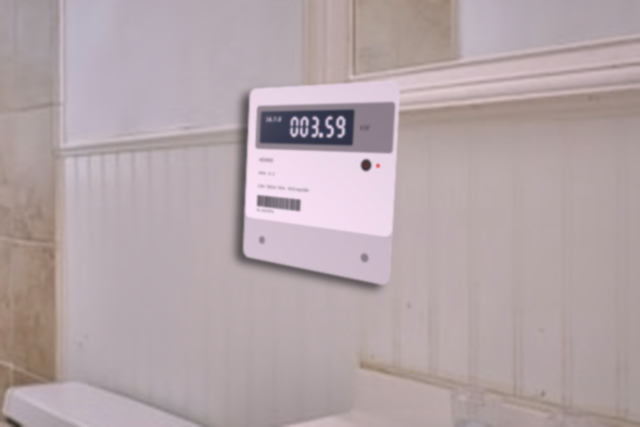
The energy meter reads 3.59 kW
